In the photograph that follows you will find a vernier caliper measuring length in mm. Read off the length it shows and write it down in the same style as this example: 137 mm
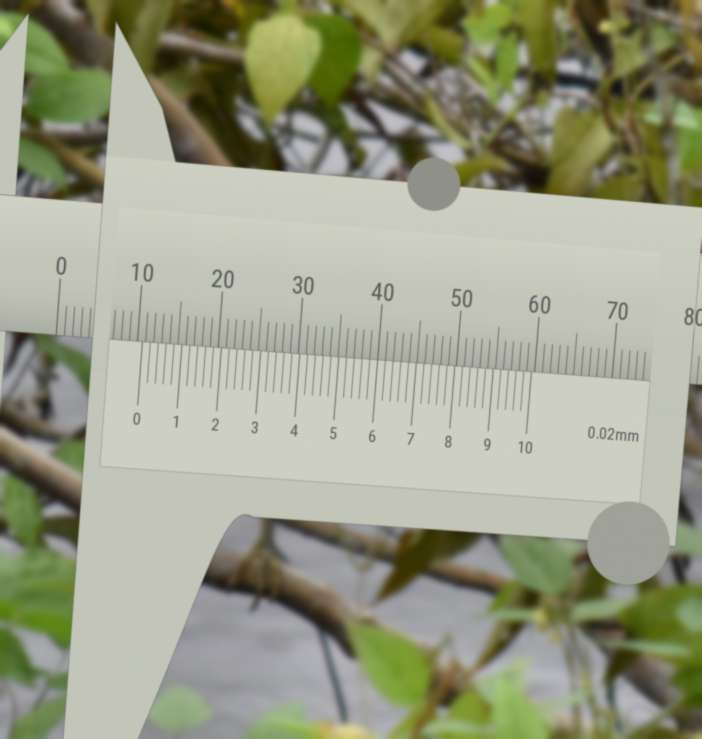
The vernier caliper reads 10.6 mm
